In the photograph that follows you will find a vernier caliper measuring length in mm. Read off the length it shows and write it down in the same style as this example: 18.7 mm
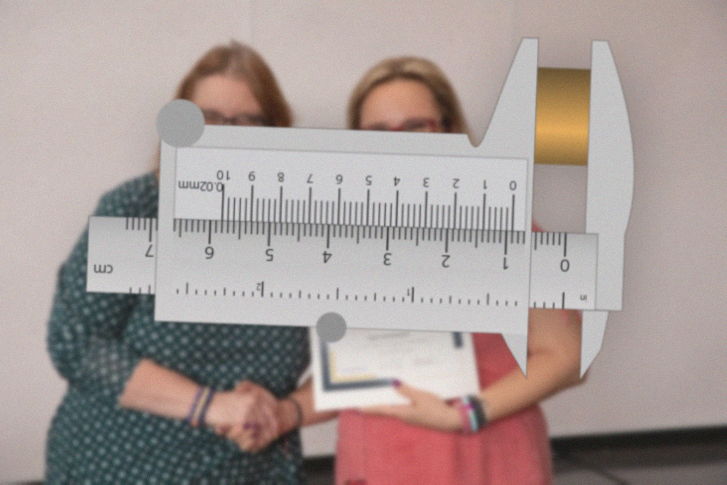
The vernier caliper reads 9.0 mm
